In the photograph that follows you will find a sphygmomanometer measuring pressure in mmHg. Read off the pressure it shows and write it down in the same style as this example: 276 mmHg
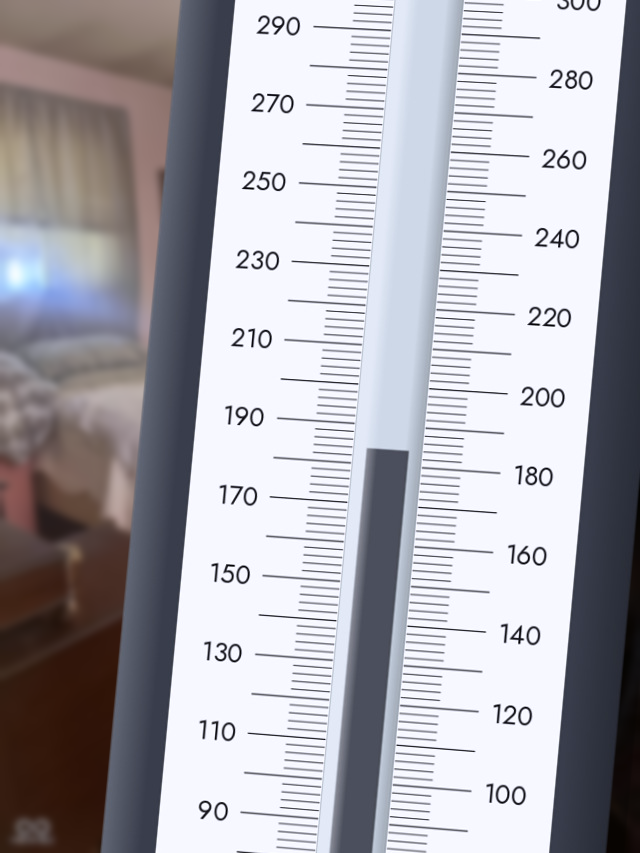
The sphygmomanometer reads 184 mmHg
